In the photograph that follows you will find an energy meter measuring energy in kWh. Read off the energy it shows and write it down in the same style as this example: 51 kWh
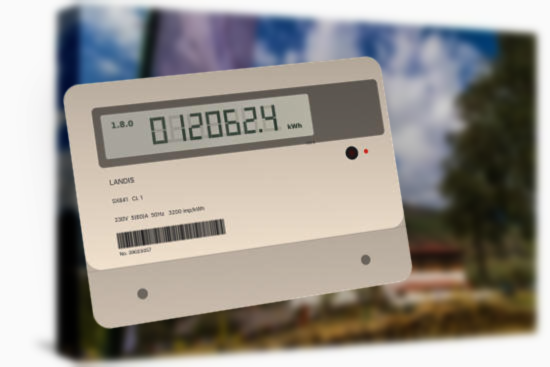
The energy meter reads 12062.4 kWh
